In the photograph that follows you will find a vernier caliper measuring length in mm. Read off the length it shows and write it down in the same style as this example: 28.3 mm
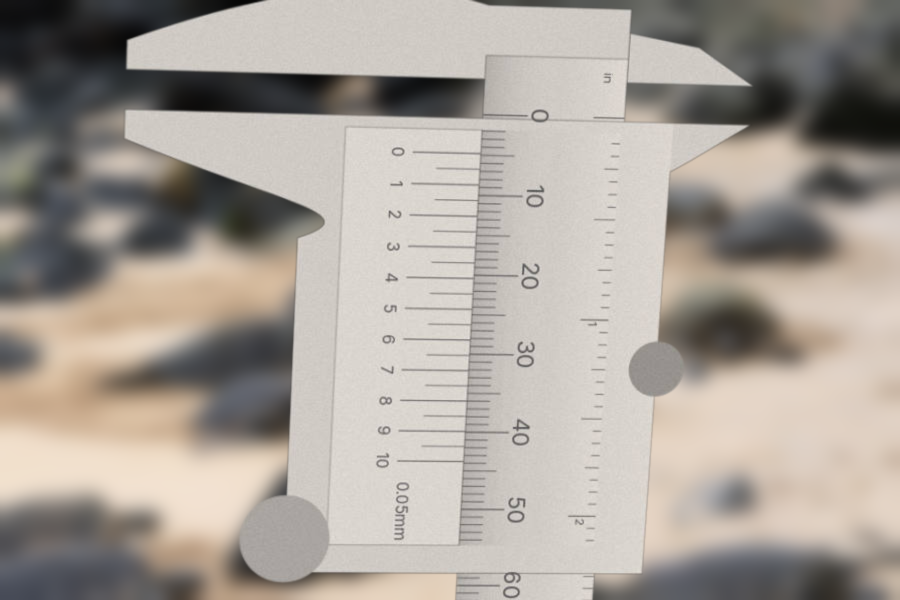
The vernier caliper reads 4.8 mm
